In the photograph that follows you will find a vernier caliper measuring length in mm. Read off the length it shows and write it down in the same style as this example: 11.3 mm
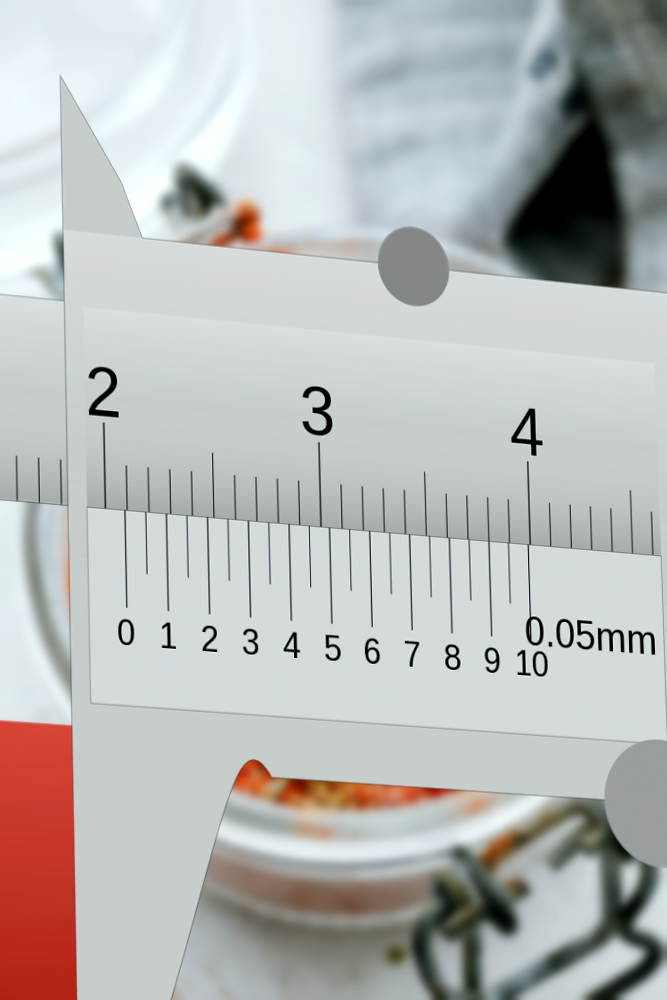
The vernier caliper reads 20.9 mm
